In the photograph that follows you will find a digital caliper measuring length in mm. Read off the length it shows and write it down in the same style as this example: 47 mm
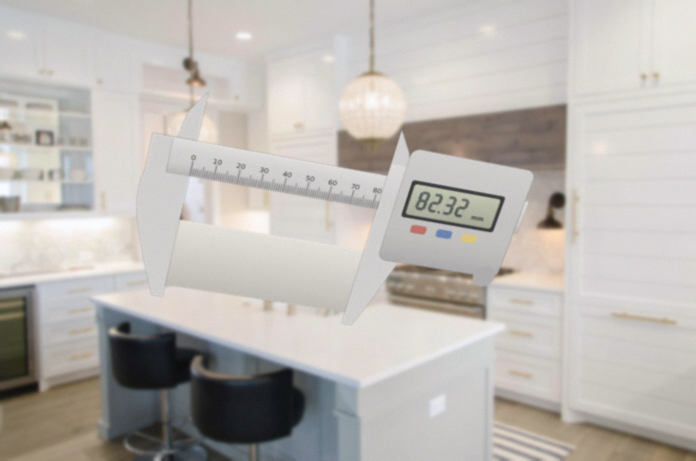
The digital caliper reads 82.32 mm
